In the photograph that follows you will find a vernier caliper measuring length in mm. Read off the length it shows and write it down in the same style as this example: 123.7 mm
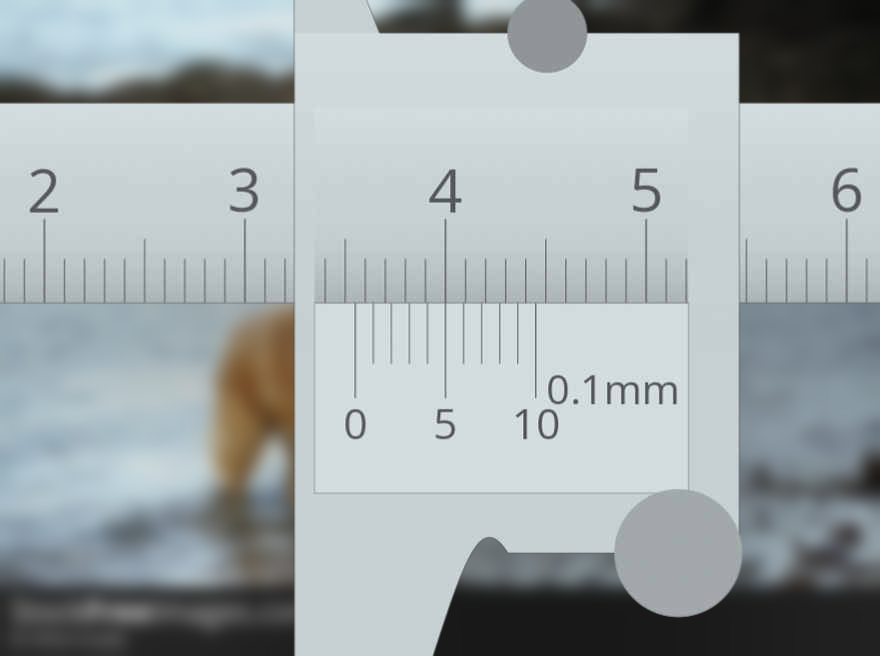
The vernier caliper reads 35.5 mm
